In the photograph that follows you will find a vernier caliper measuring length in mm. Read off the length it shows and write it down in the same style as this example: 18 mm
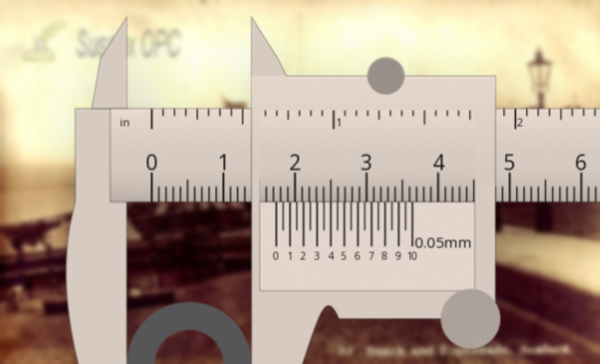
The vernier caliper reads 17.4 mm
